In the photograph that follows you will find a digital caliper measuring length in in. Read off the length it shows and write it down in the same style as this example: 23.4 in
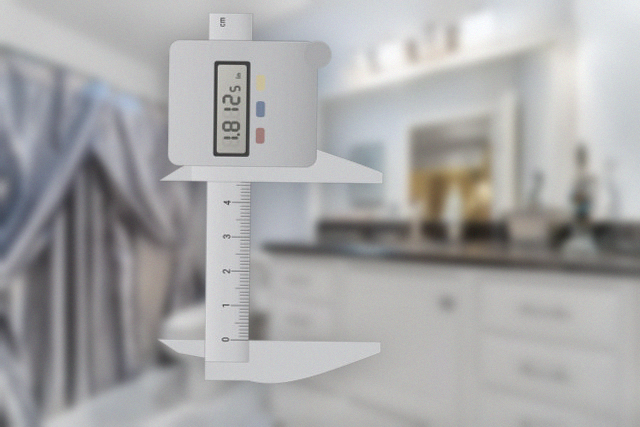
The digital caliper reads 1.8125 in
